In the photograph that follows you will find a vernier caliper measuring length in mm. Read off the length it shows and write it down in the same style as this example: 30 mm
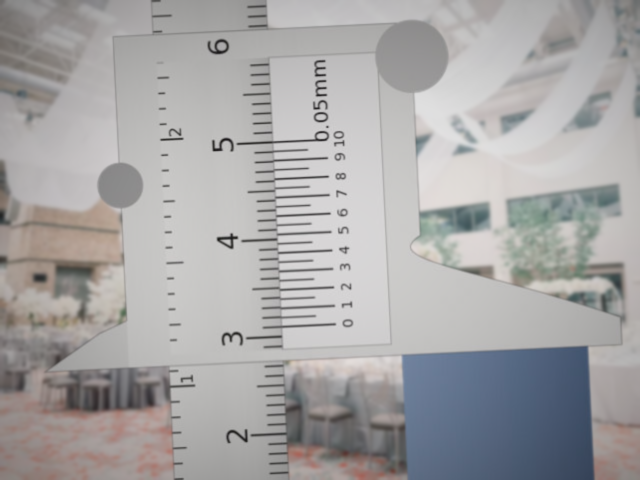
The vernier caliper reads 31.0 mm
